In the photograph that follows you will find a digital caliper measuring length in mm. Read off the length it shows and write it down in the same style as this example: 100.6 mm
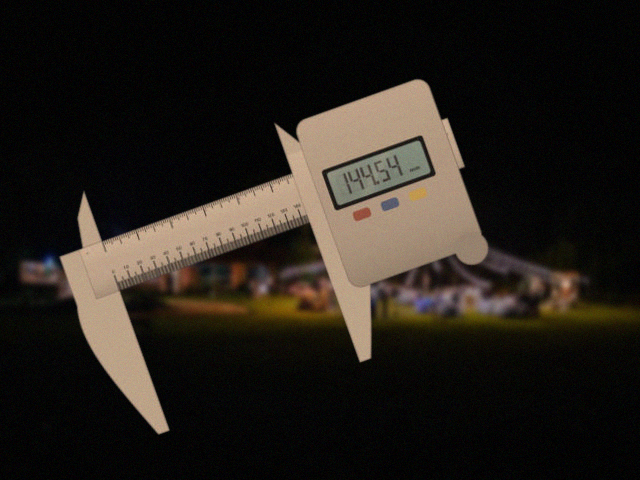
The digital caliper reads 144.54 mm
